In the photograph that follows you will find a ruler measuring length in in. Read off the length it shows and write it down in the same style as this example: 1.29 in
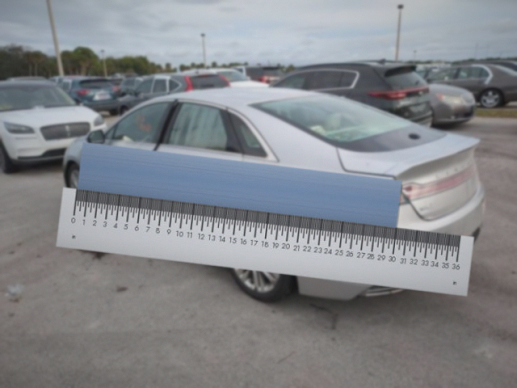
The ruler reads 30 in
